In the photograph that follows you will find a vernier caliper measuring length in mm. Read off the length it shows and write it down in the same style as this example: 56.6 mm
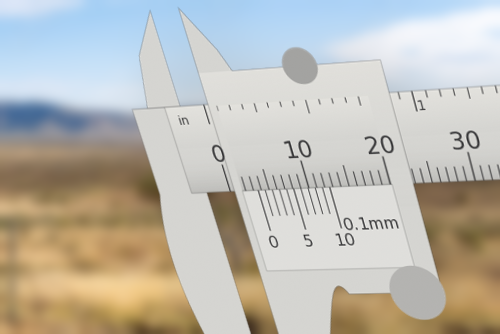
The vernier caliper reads 3.6 mm
